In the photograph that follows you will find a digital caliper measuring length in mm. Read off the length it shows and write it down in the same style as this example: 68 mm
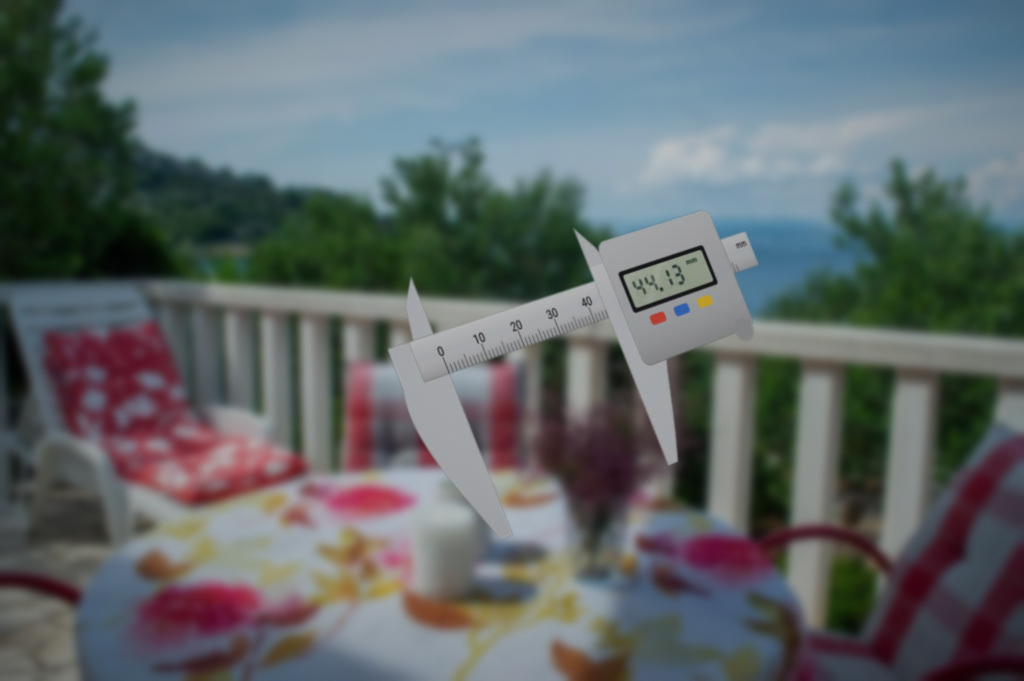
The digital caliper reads 44.13 mm
